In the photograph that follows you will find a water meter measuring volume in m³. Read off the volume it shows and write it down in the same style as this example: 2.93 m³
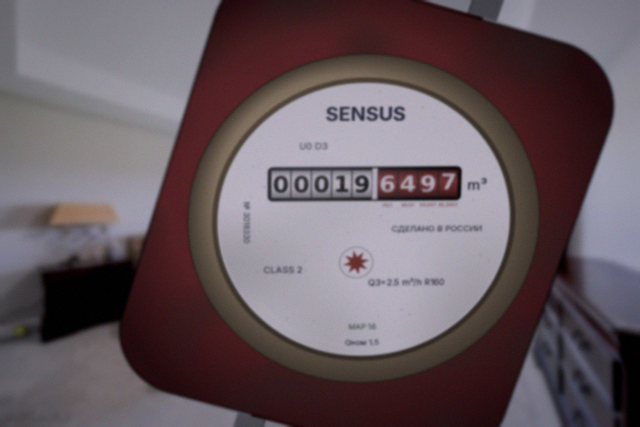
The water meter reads 19.6497 m³
